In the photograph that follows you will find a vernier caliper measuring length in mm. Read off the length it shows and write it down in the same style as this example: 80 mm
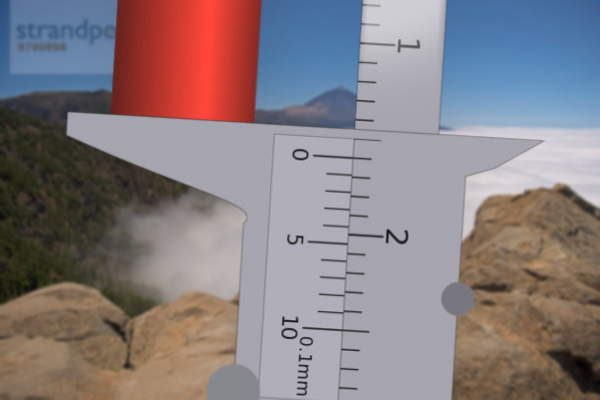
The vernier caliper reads 16.0 mm
